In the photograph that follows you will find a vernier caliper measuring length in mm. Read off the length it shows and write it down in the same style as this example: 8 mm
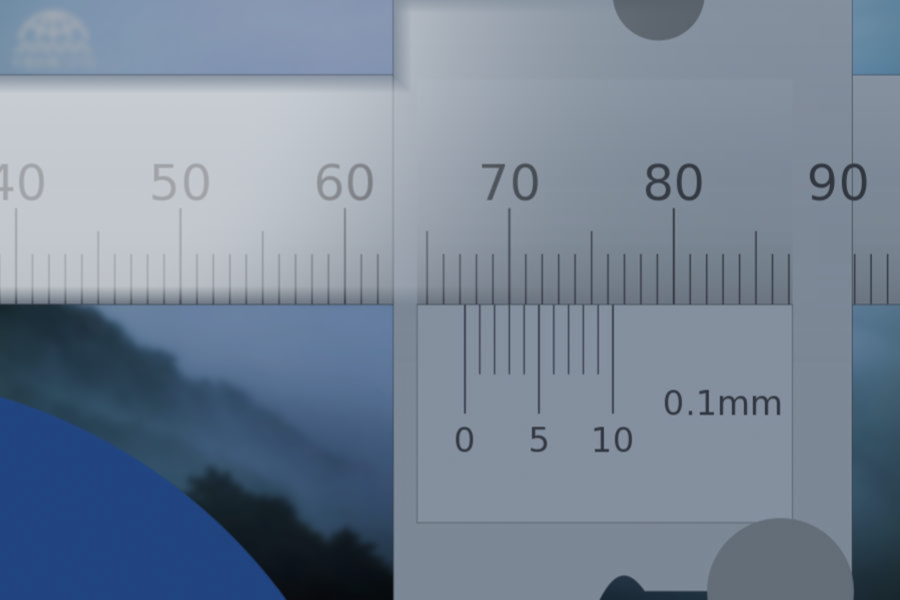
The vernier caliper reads 67.3 mm
